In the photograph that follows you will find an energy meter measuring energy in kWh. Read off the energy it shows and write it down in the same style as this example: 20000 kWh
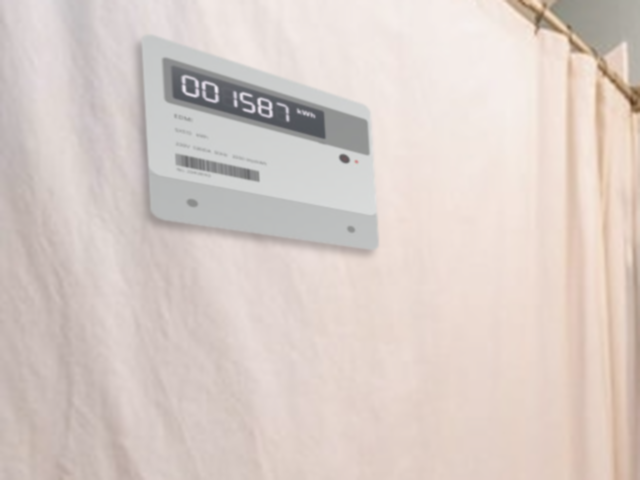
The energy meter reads 1587 kWh
